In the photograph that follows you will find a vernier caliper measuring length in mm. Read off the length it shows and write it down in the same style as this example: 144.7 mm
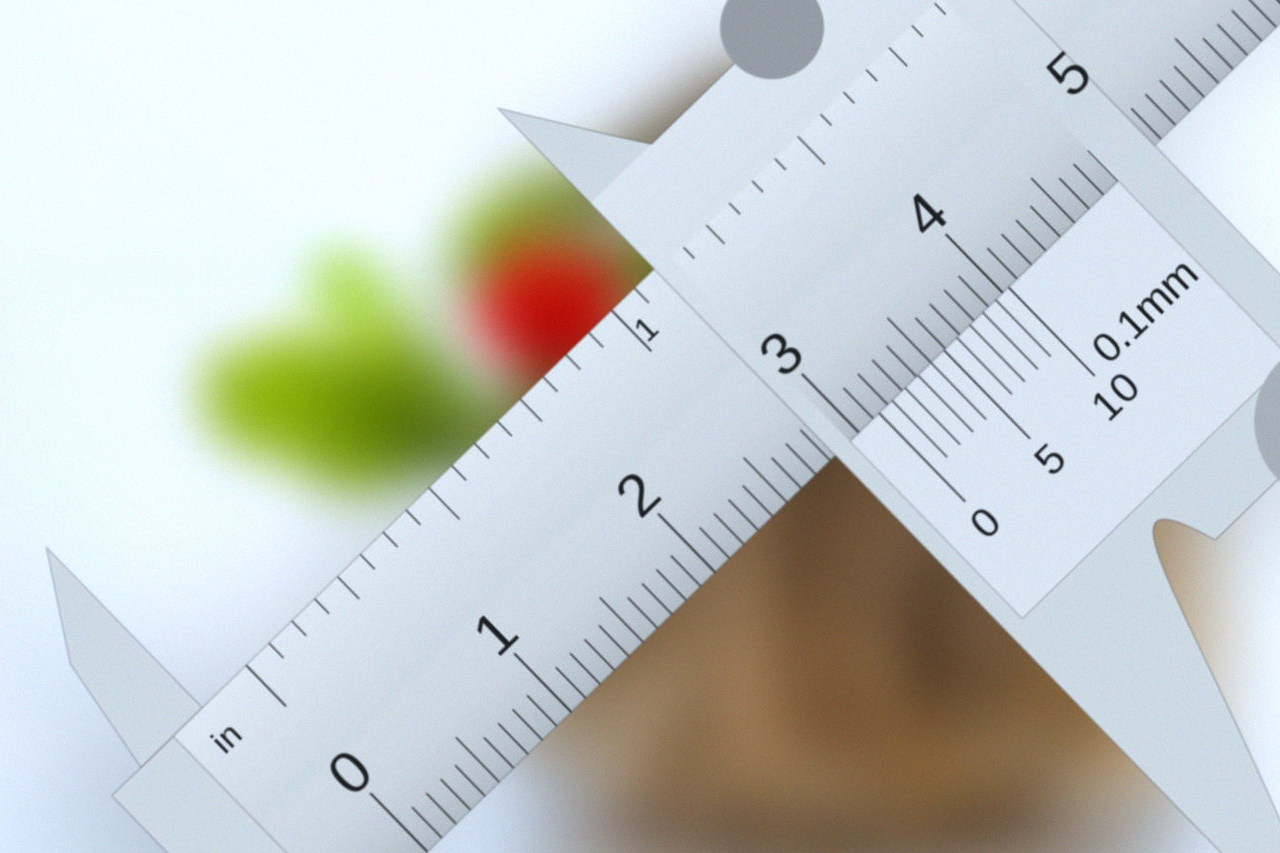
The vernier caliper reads 31.4 mm
